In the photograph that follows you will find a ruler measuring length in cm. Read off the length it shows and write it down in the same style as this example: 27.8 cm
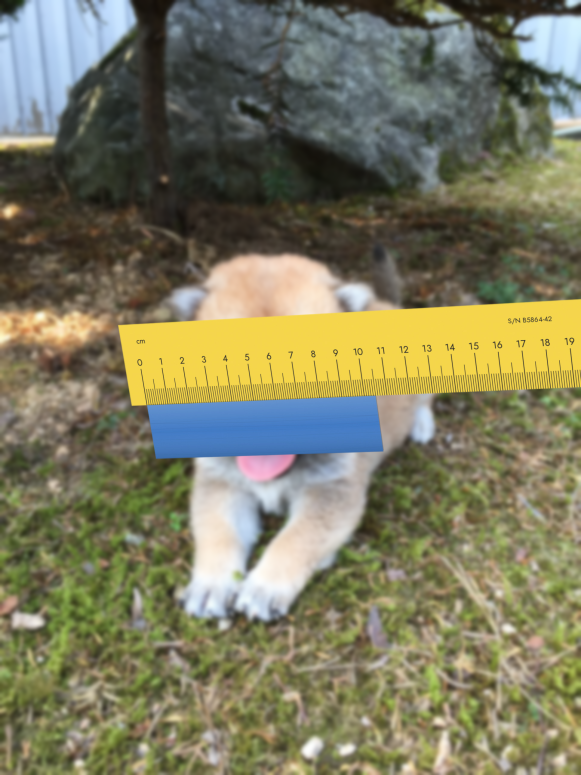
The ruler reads 10.5 cm
